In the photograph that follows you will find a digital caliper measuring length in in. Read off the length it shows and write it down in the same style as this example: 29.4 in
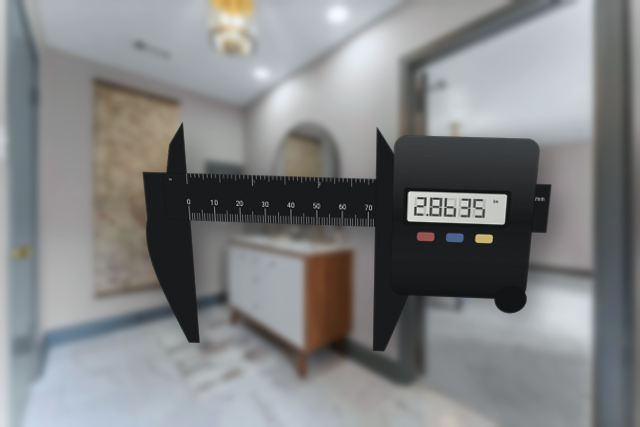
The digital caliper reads 2.8635 in
